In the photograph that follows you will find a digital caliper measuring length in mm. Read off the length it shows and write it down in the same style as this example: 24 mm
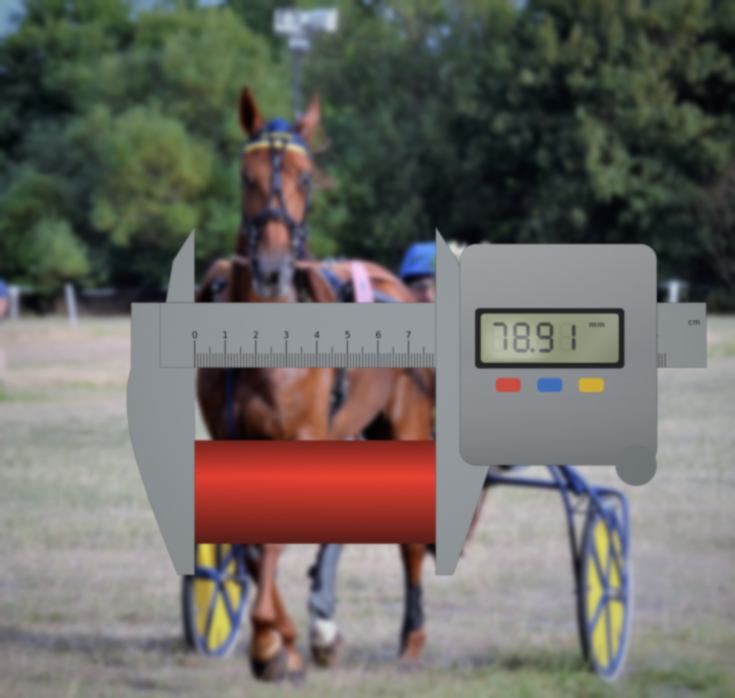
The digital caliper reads 78.91 mm
